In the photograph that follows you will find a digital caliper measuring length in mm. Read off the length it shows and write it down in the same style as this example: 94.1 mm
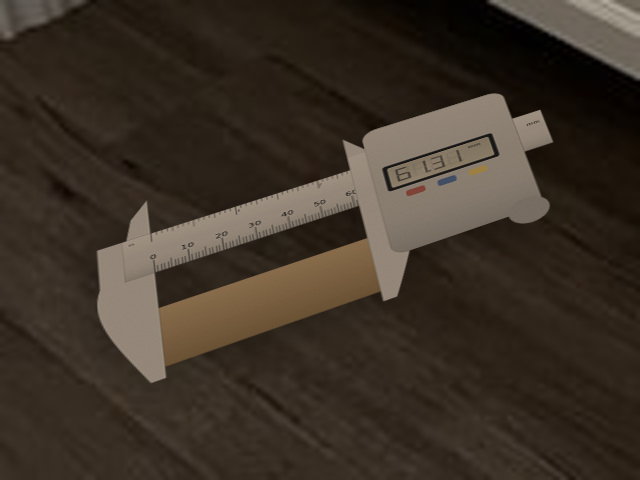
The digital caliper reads 61.31 mm
